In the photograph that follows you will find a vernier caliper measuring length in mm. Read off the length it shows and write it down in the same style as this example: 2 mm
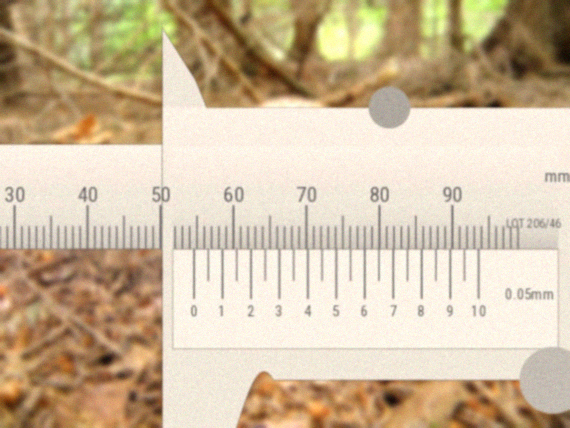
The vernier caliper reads 54.6 mm
